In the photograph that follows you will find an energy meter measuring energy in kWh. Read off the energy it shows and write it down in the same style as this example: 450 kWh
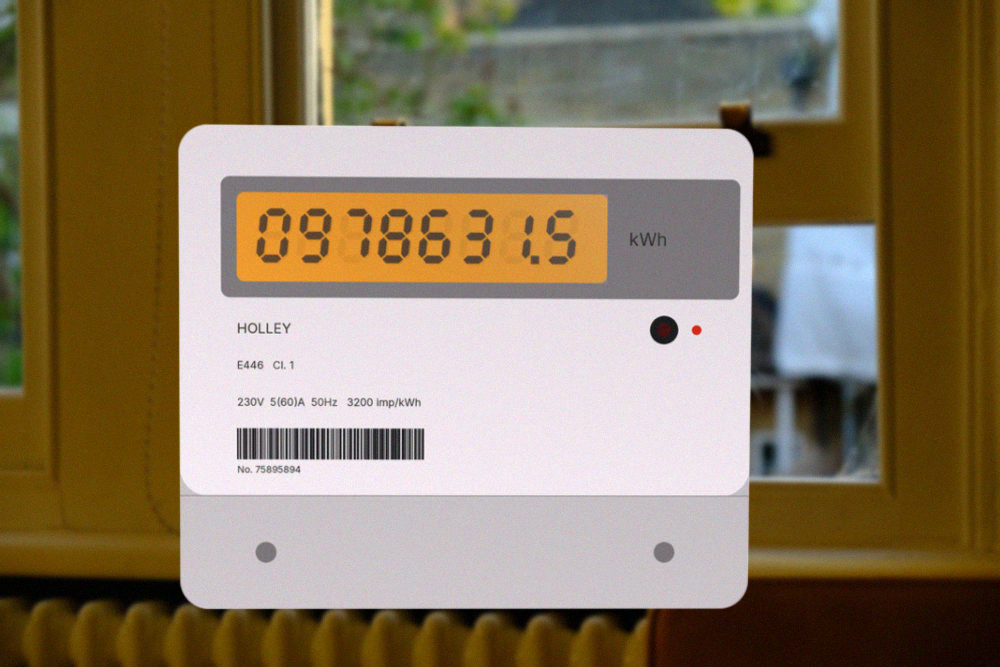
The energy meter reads 978631.5 kWh
